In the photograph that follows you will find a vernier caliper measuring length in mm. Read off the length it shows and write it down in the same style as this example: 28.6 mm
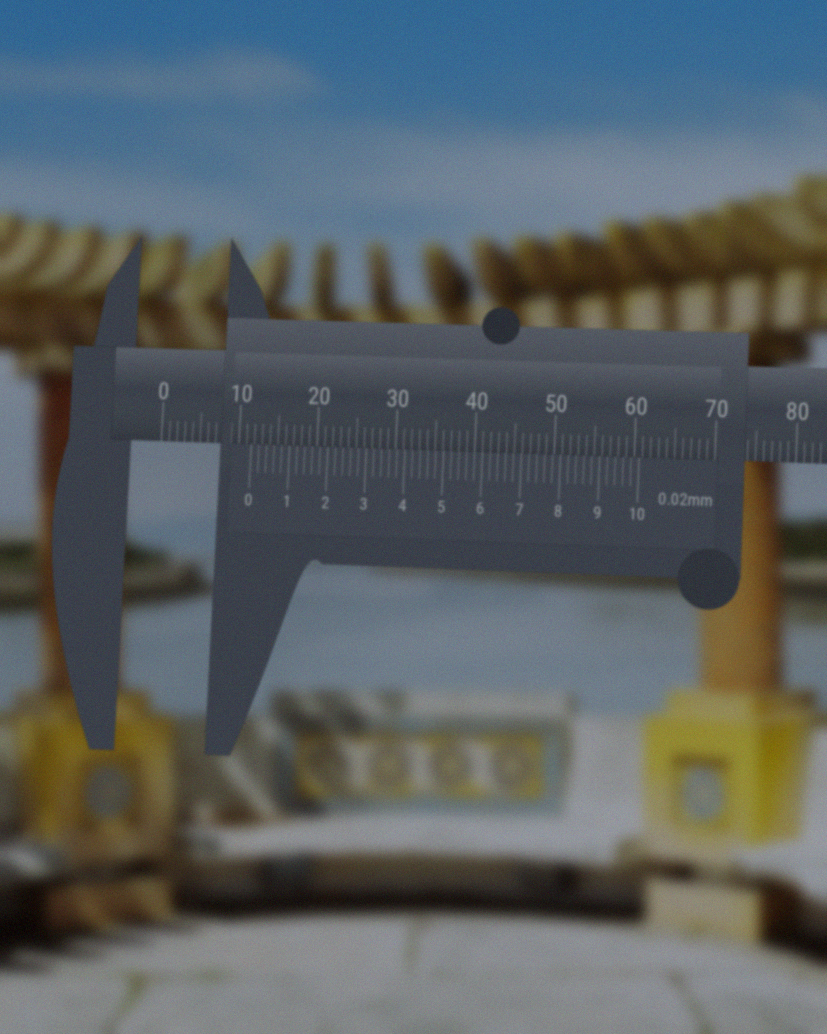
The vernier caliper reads 11.6 mm
